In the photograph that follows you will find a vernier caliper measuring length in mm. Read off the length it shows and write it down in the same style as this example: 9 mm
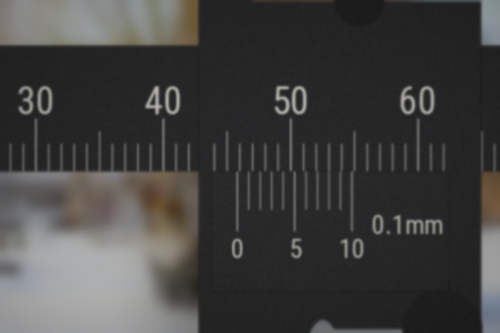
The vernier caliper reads 45.8 mm
